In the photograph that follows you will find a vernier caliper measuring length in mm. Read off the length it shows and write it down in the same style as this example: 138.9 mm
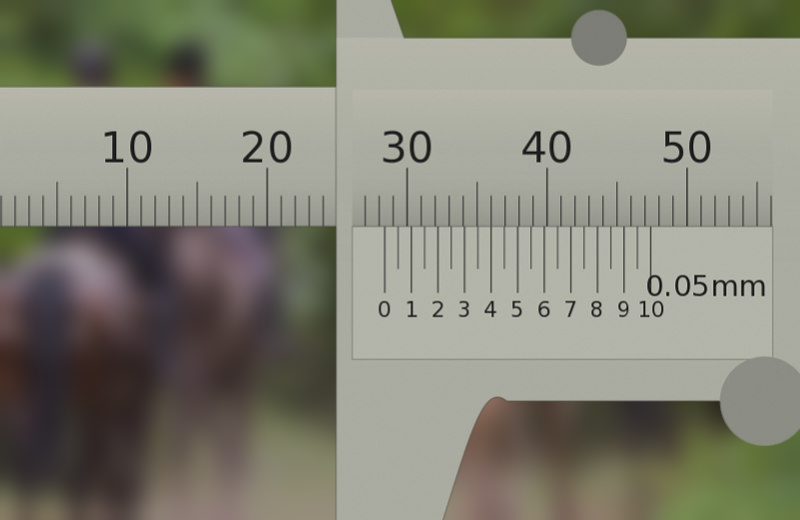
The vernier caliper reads 28.4 mm
